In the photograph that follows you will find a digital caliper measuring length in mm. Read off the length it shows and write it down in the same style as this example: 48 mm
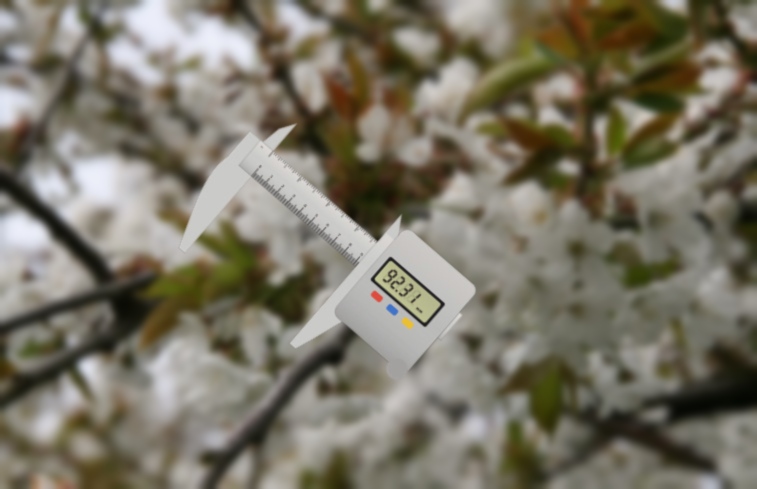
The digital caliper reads 92.31 mm
